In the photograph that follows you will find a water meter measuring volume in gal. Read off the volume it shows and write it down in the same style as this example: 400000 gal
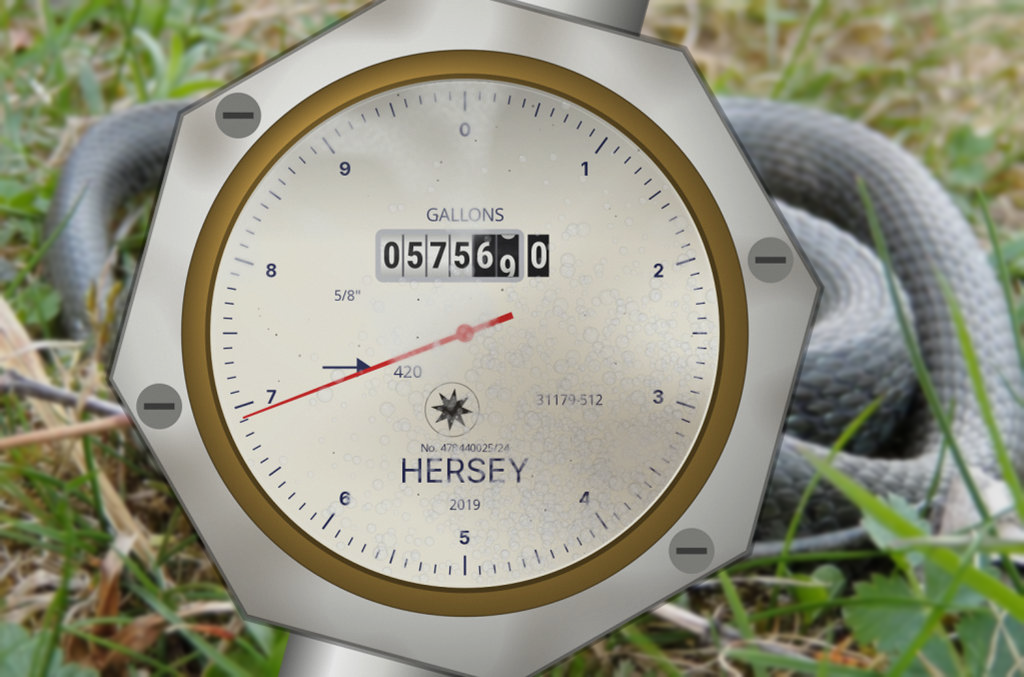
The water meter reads 575686.9 gal
